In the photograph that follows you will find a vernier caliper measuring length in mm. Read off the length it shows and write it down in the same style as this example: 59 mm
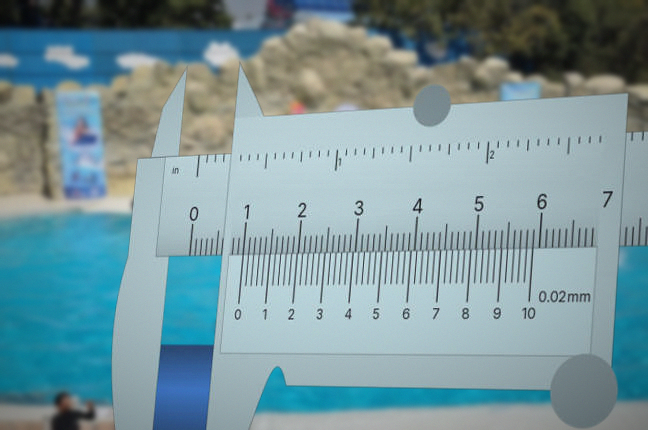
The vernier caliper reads 10.0 mm
